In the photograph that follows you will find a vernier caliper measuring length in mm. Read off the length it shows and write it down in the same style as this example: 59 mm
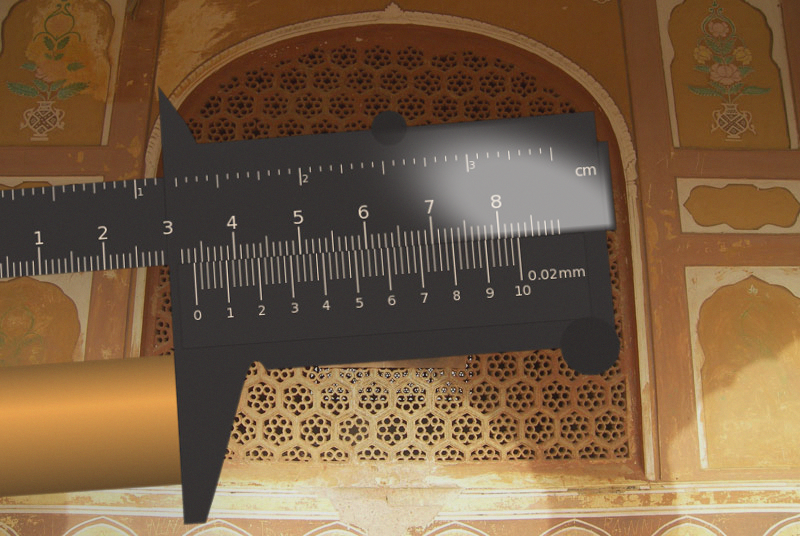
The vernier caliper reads 33.8 mm
